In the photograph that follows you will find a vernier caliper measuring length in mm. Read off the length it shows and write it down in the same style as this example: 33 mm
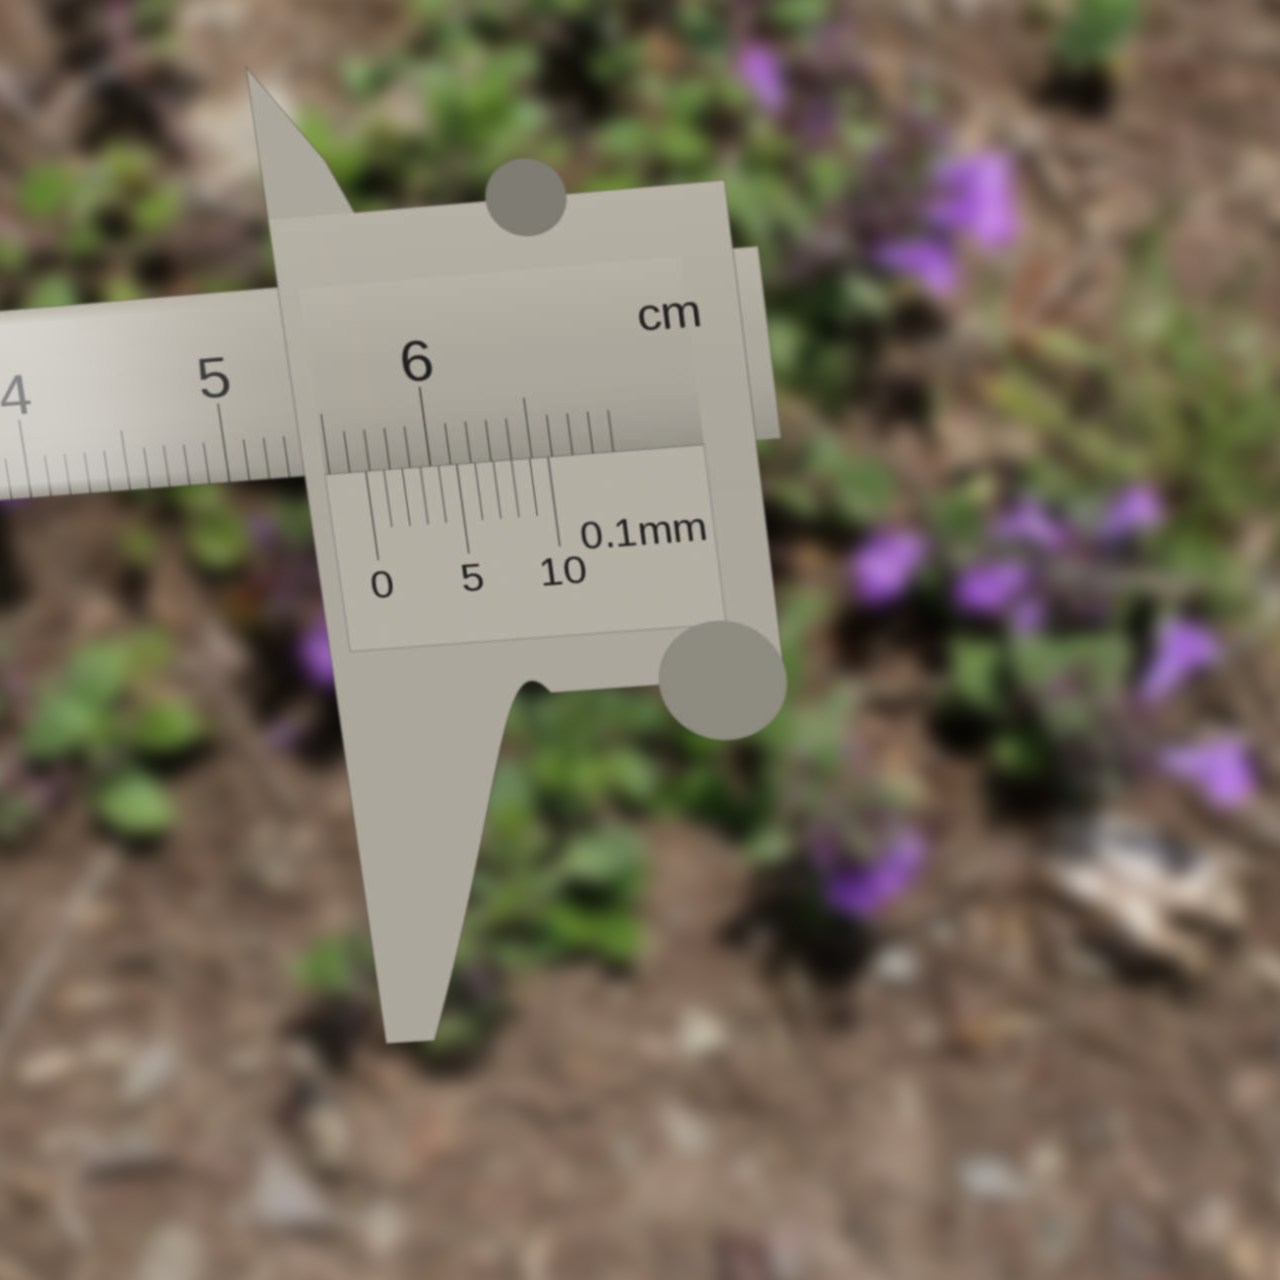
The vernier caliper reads 56.8 mm
